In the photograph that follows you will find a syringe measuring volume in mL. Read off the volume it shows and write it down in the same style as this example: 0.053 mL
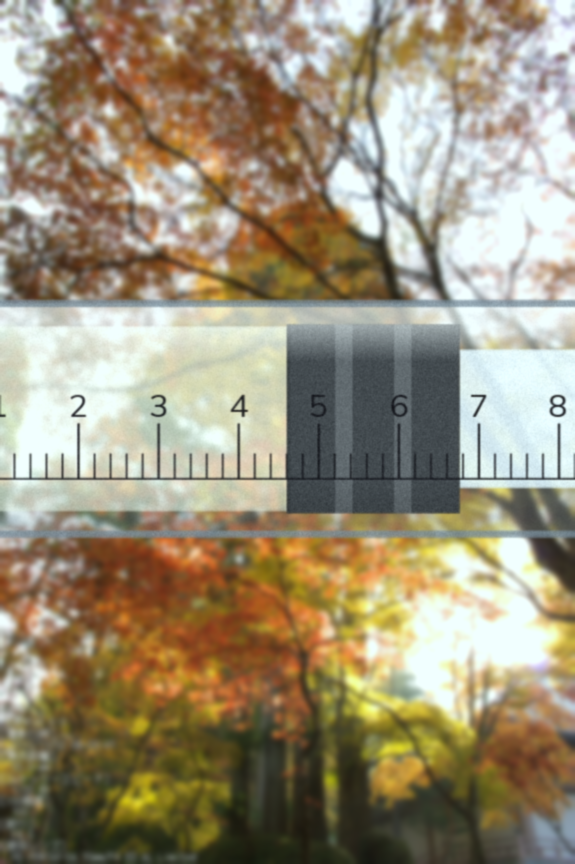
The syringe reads 4.6 mL
